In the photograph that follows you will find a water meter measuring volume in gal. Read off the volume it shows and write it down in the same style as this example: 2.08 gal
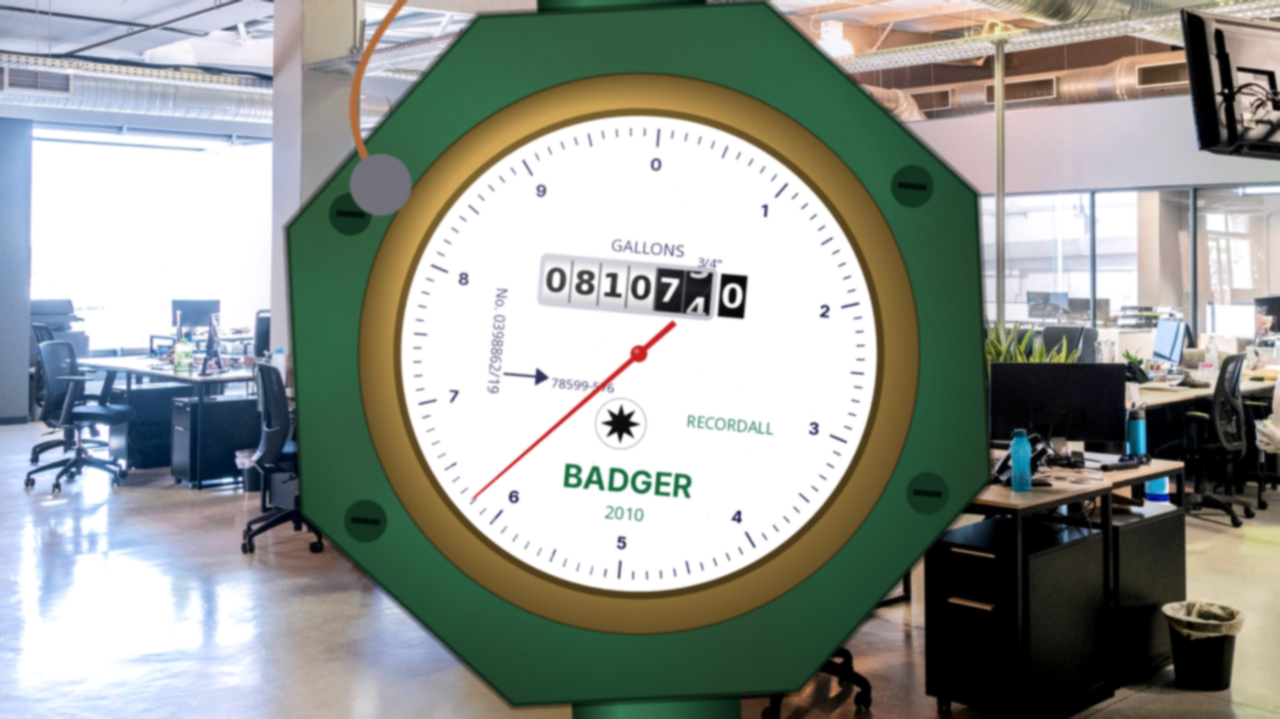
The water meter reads 810736.2 gal
